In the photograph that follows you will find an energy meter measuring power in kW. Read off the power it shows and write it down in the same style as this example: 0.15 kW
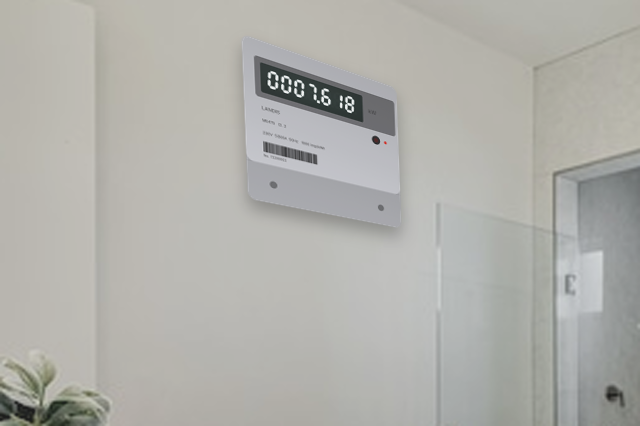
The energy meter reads 7.618 kW
